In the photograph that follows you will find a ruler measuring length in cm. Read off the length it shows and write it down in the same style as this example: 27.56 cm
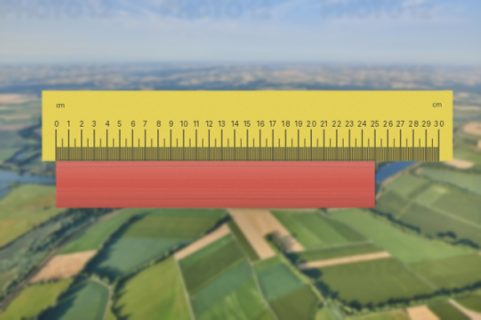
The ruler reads 25 cm
